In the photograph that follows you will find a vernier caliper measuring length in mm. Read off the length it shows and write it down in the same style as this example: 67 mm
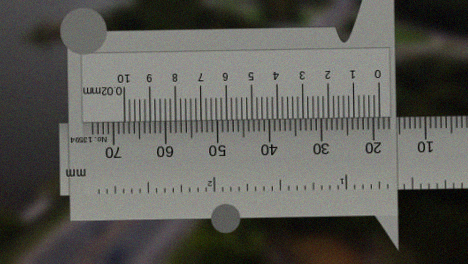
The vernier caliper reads 18.8 mm
